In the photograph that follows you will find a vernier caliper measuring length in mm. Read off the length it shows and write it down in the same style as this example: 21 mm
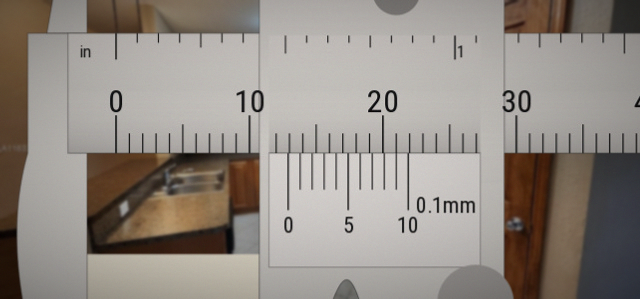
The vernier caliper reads 12.9 mm
